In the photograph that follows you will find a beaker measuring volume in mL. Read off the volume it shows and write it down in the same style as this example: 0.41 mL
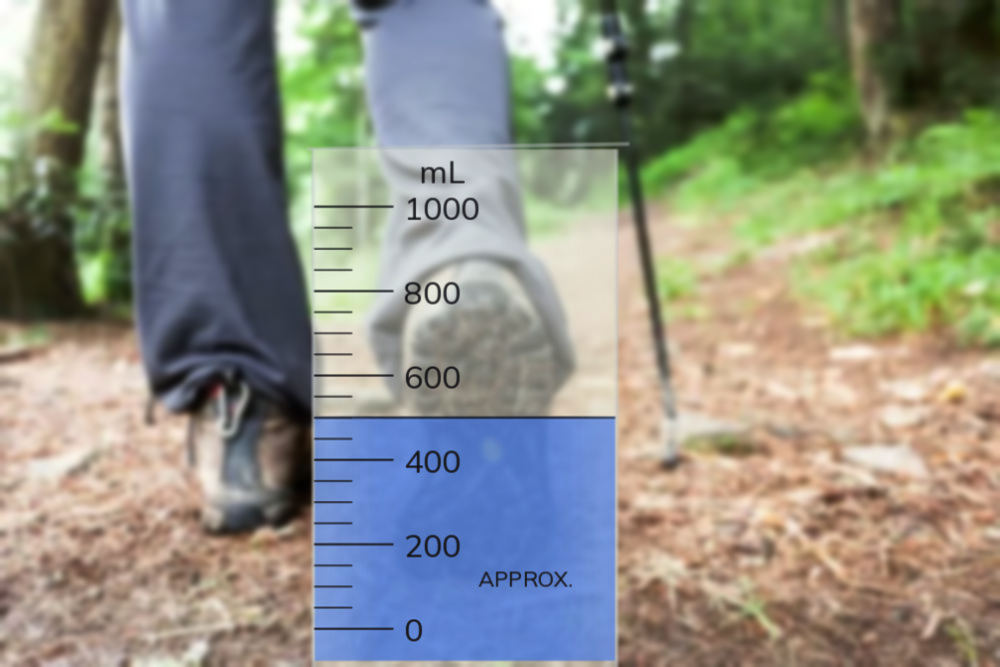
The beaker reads 500 mL
